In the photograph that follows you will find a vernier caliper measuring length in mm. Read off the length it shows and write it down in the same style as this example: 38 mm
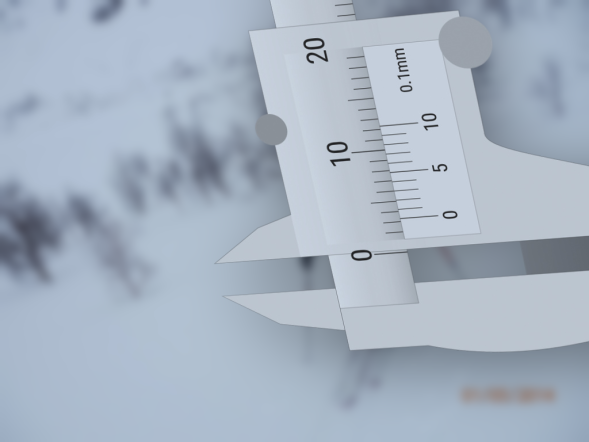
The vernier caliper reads 3.3 mm
